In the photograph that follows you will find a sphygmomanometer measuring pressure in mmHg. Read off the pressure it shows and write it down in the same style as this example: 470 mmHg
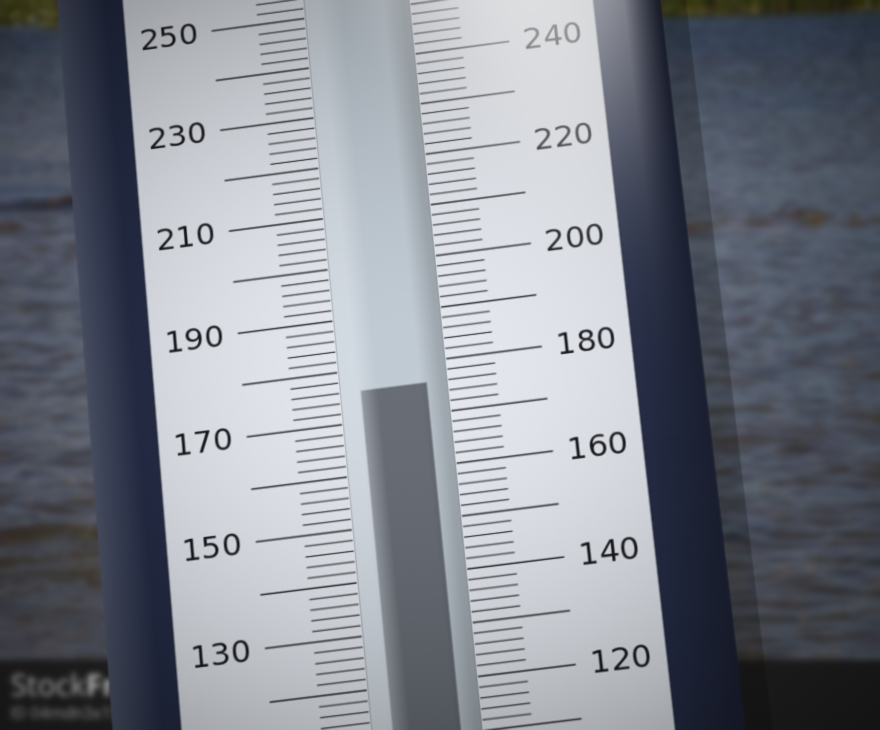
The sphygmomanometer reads 176 mmHg
